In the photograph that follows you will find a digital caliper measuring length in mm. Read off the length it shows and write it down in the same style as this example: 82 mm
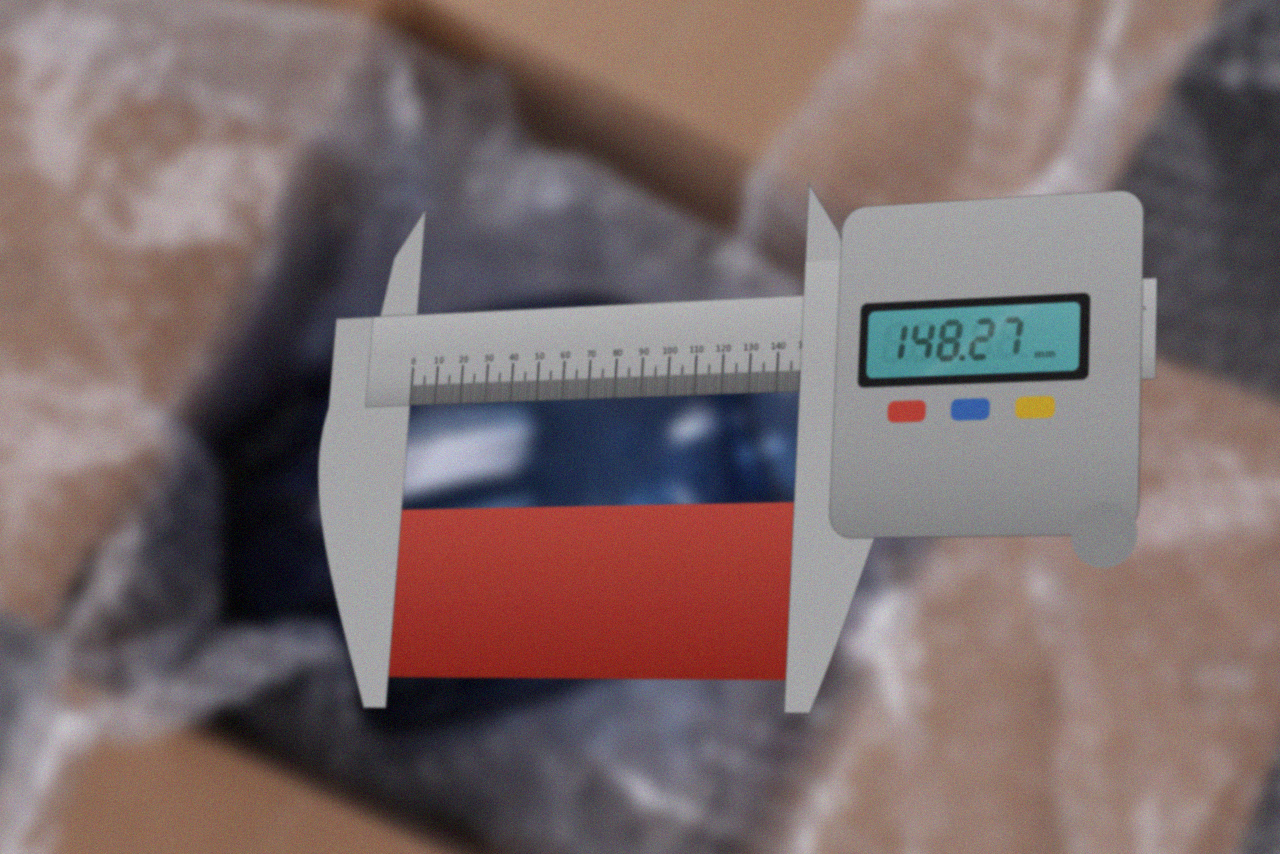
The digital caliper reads 148.27 mm
